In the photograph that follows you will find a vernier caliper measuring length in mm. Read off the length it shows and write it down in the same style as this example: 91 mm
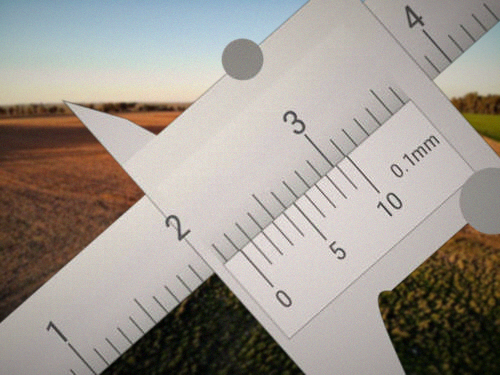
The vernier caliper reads 22.1 mm
